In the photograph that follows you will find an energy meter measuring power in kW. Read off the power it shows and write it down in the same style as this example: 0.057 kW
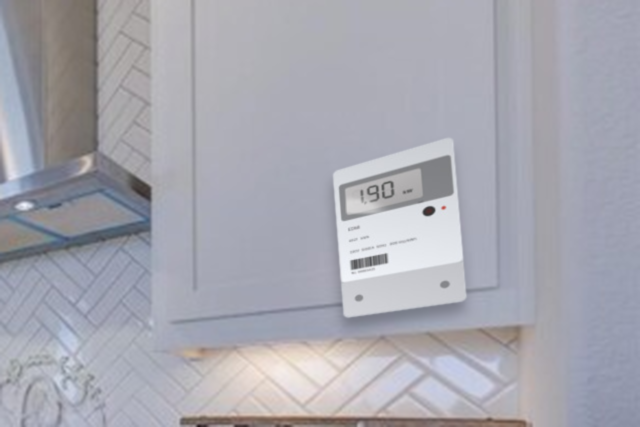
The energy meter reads 1.90 kW
